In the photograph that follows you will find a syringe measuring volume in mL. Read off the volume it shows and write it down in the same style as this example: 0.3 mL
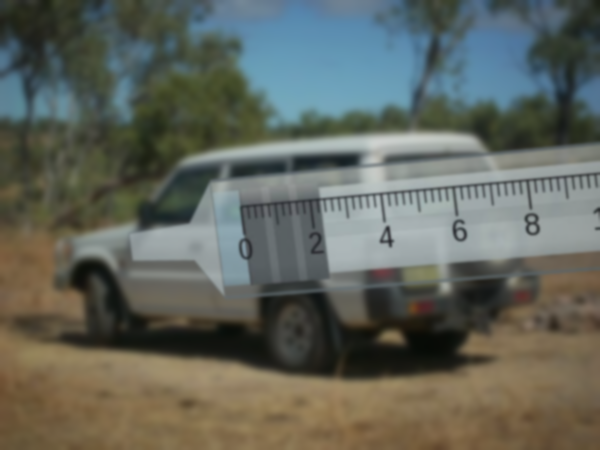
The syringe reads 0 mL
